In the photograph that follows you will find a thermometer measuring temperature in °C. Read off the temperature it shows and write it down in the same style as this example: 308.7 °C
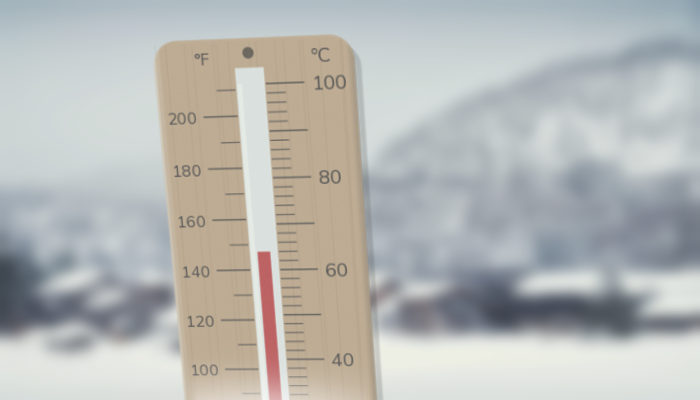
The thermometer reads 64 °C
